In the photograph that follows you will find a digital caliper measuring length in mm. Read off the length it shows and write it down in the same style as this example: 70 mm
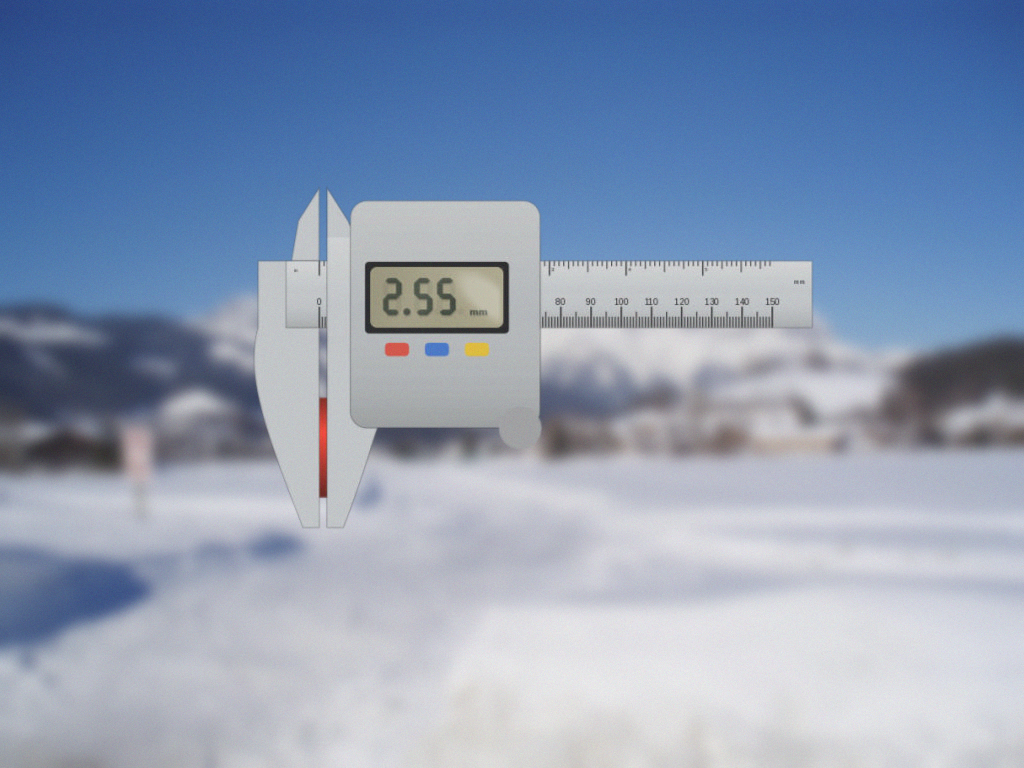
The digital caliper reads 2.55 mm
